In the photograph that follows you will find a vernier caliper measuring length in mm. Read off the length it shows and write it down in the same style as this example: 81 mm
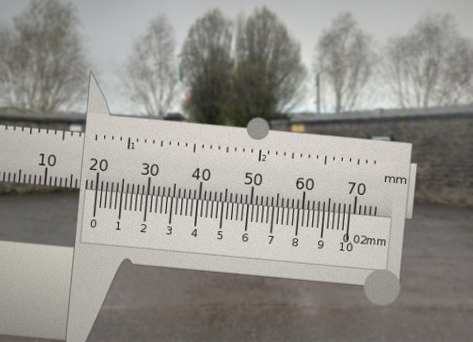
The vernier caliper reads 20.0 mm
